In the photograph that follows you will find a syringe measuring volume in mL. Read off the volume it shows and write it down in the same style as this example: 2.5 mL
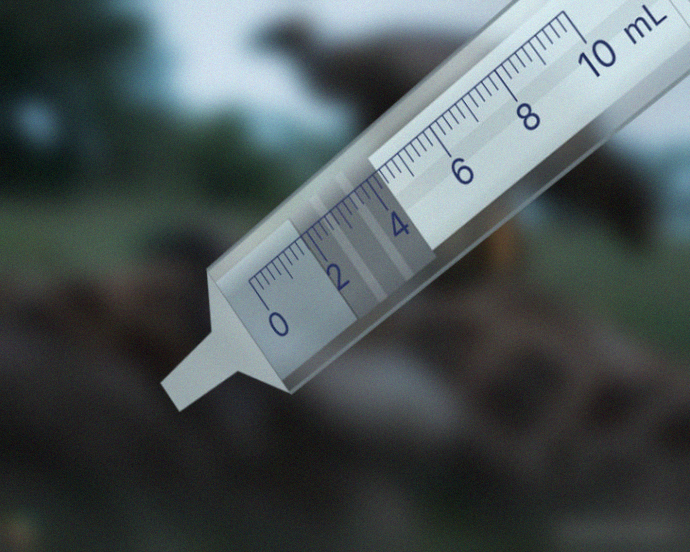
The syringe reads 1.8 mL
